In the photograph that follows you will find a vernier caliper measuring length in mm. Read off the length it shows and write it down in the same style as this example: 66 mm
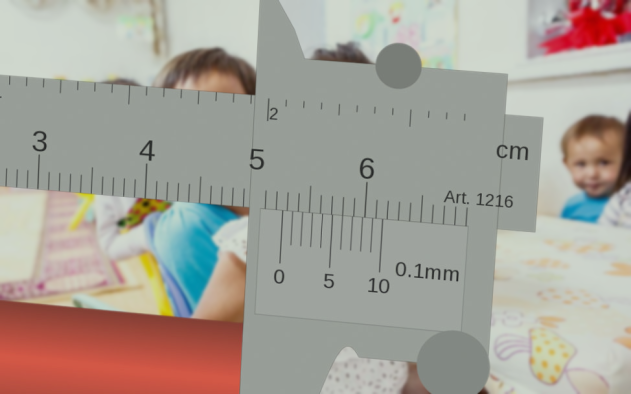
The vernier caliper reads 52.6 mm
